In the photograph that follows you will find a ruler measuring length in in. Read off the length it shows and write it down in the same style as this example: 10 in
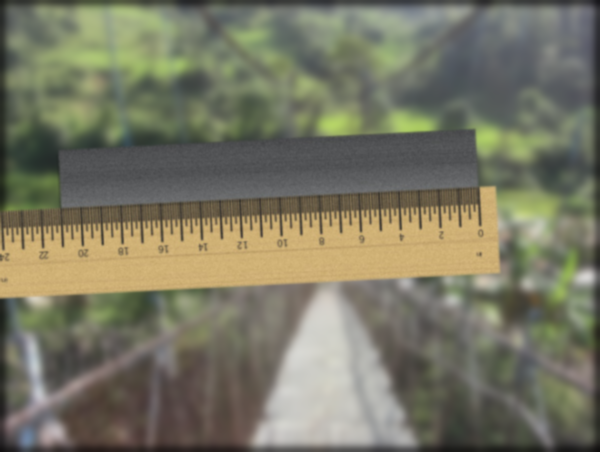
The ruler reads 21 in
